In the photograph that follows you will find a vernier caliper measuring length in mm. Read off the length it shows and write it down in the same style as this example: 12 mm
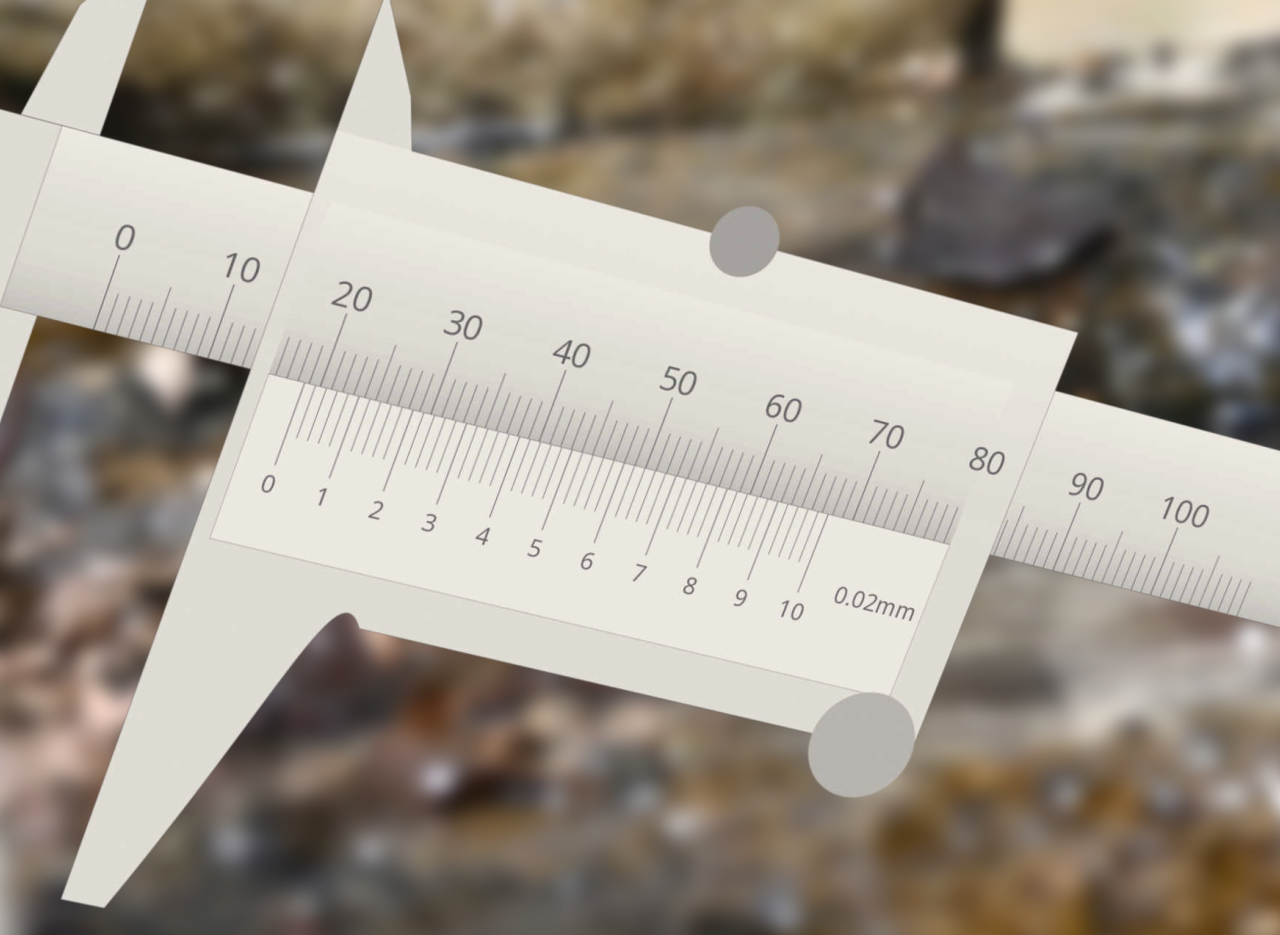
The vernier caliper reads 18.6 mm
